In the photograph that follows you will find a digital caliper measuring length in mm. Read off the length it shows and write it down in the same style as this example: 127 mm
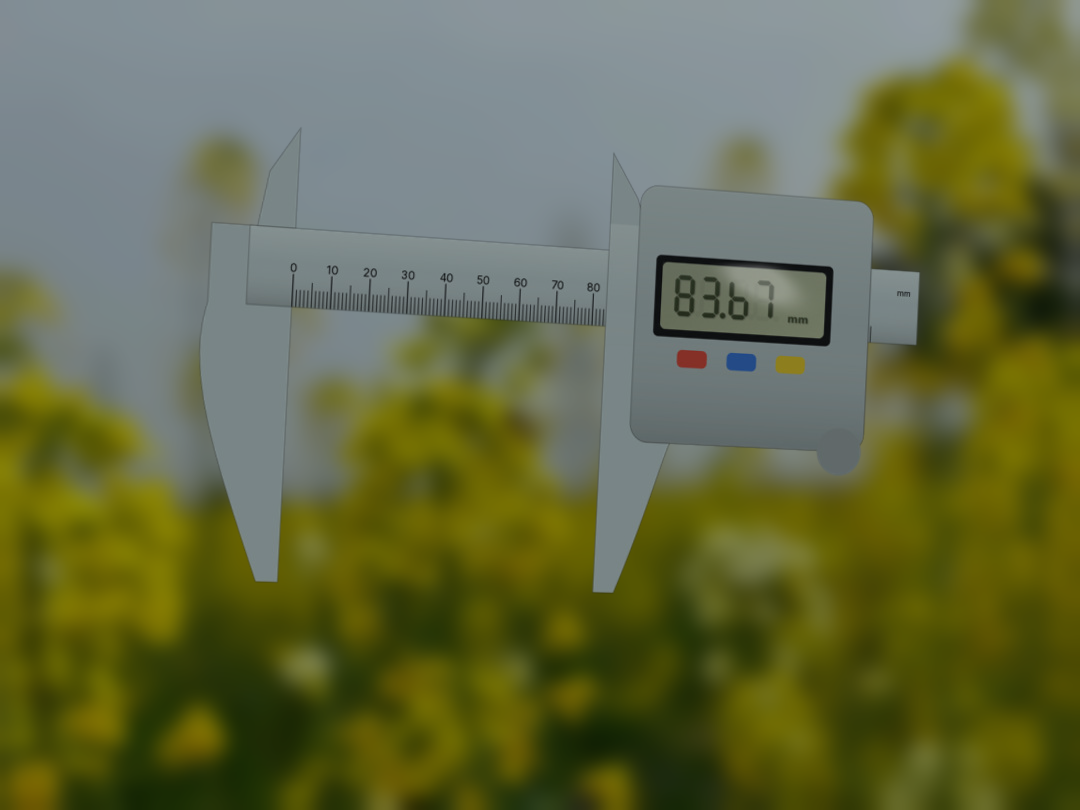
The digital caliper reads 83.67 mm
